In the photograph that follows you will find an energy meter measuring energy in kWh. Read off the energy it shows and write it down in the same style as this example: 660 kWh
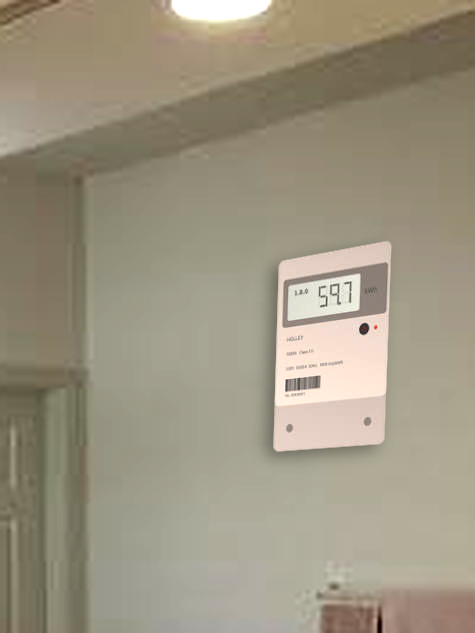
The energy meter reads 59.7 kWh
